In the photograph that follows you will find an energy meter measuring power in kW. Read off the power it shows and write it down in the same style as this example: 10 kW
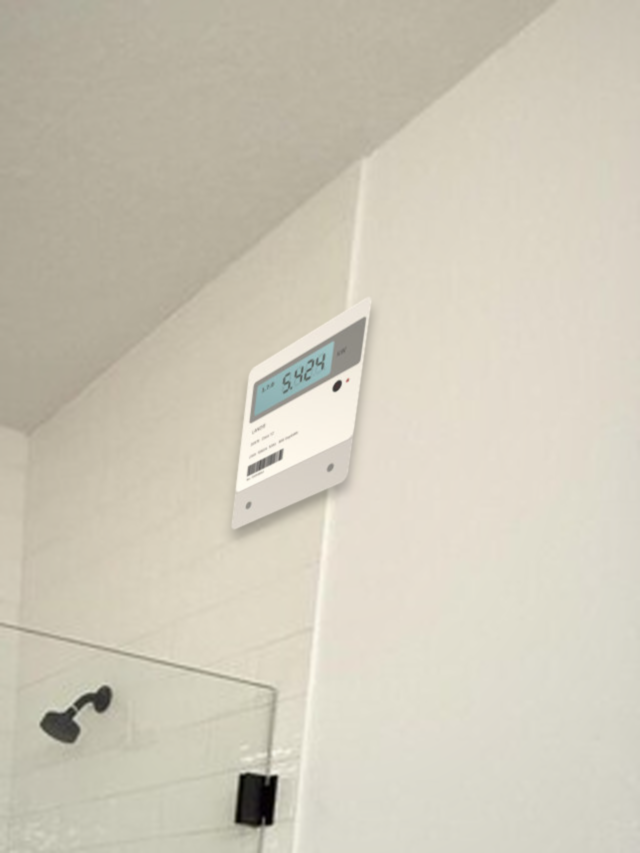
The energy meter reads 5.424 kW
